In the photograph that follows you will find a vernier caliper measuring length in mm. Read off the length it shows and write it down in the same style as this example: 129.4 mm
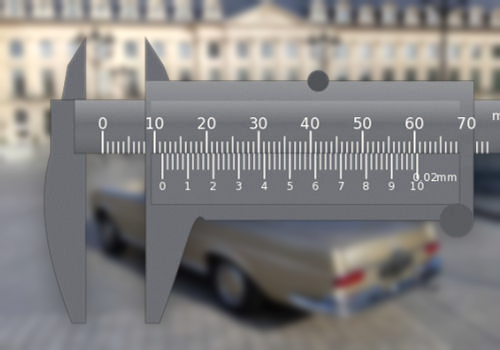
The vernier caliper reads 11.5 mm
